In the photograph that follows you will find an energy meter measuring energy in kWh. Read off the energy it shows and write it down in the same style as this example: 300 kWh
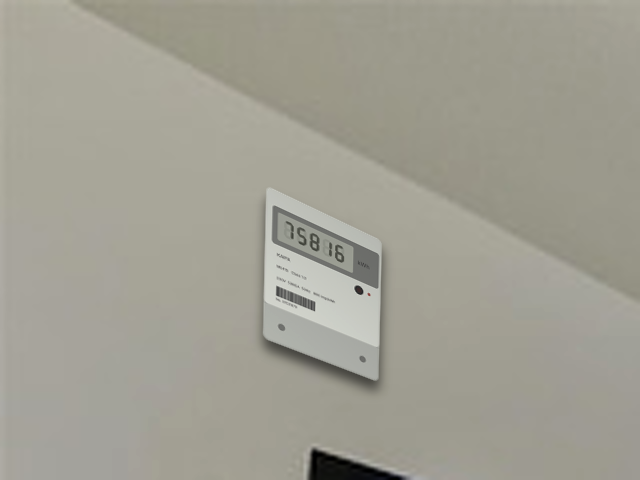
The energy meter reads 75816 kWh
